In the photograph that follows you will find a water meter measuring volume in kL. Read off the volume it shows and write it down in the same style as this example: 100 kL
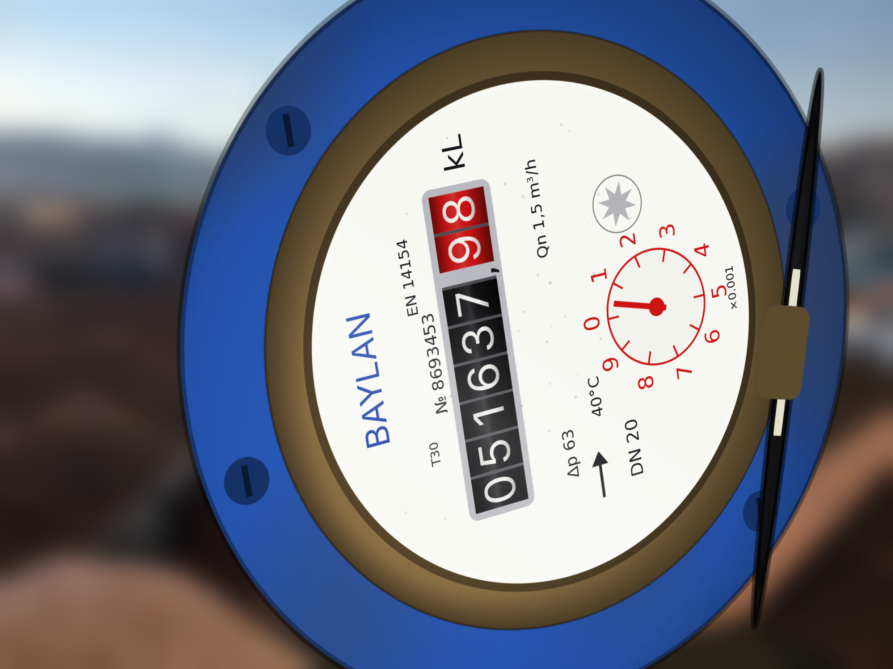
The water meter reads 51637.980 kL
